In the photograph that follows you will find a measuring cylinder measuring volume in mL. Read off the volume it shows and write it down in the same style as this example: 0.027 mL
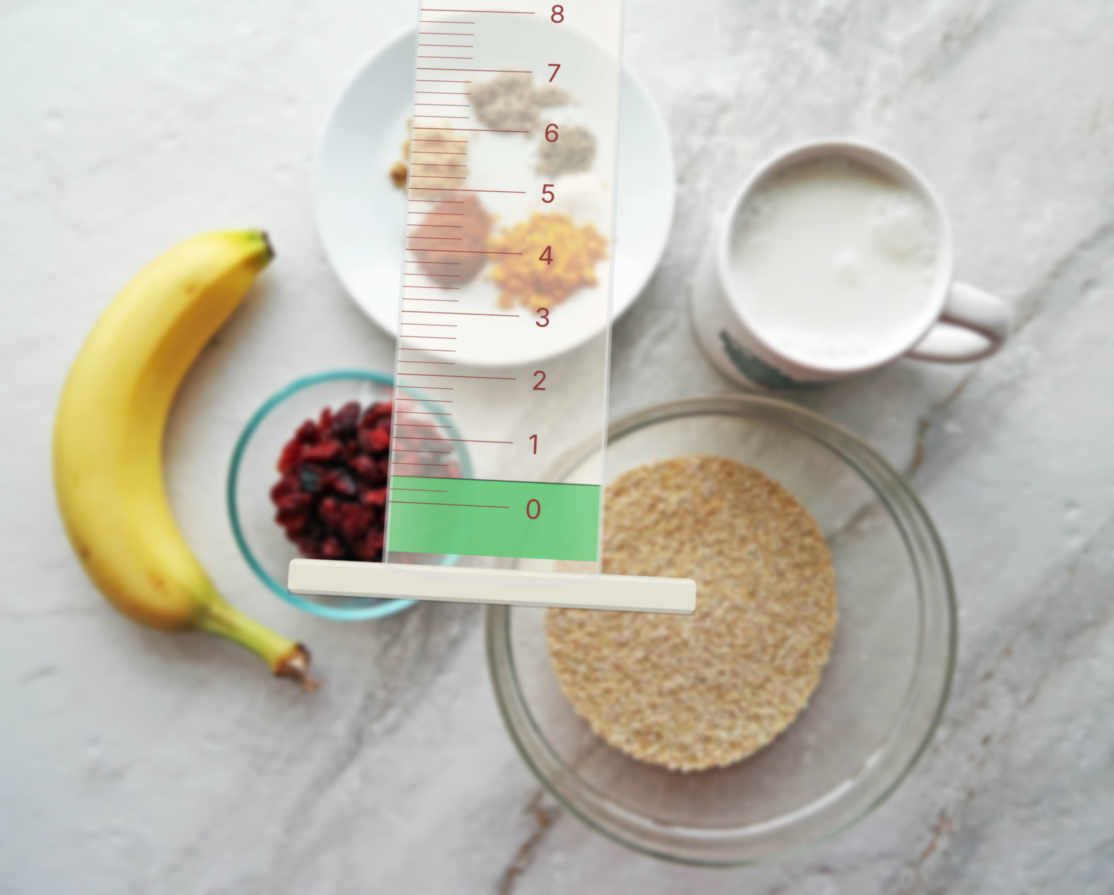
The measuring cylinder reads 0.4 mL
